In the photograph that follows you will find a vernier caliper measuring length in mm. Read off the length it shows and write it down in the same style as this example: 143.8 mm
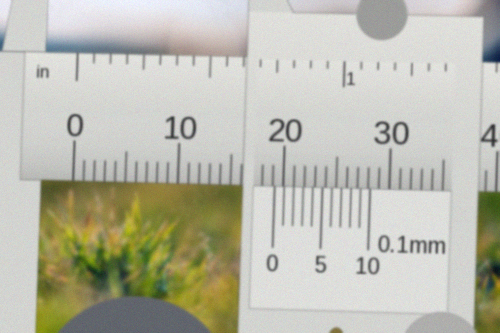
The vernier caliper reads 19.2 mm
